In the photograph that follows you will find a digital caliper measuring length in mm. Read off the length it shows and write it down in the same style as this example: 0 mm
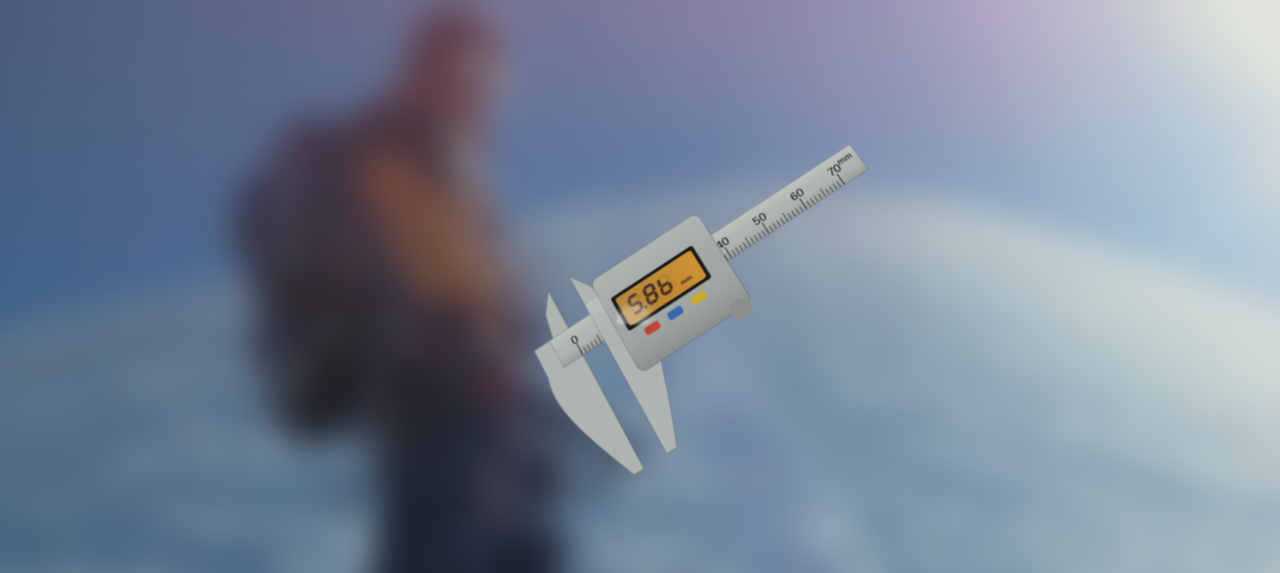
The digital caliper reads 5.86 mm
